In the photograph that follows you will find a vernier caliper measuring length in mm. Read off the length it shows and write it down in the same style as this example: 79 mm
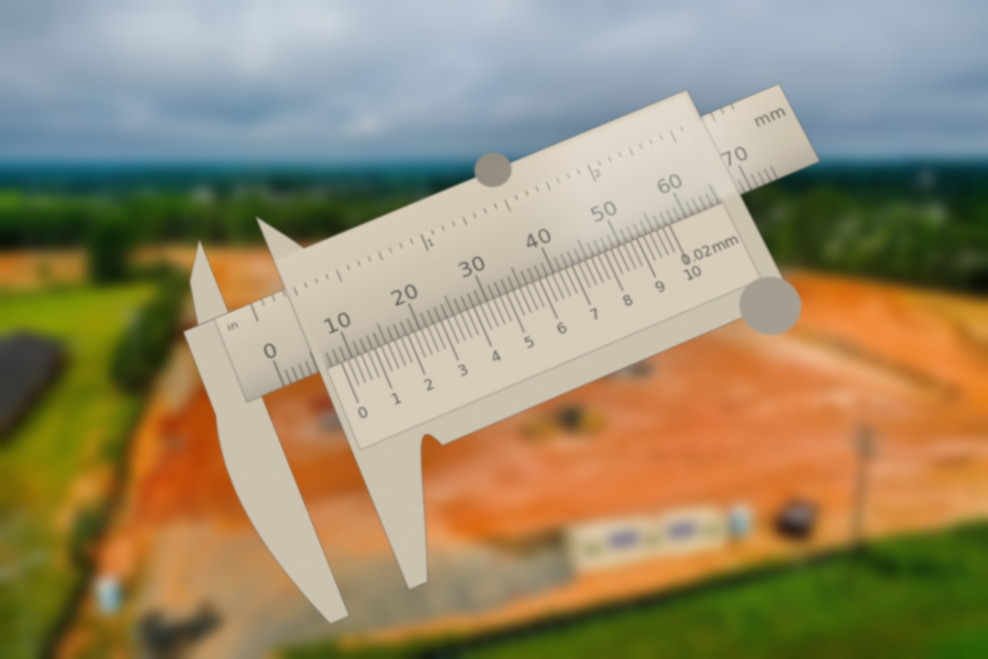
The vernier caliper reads 8.4 mm
